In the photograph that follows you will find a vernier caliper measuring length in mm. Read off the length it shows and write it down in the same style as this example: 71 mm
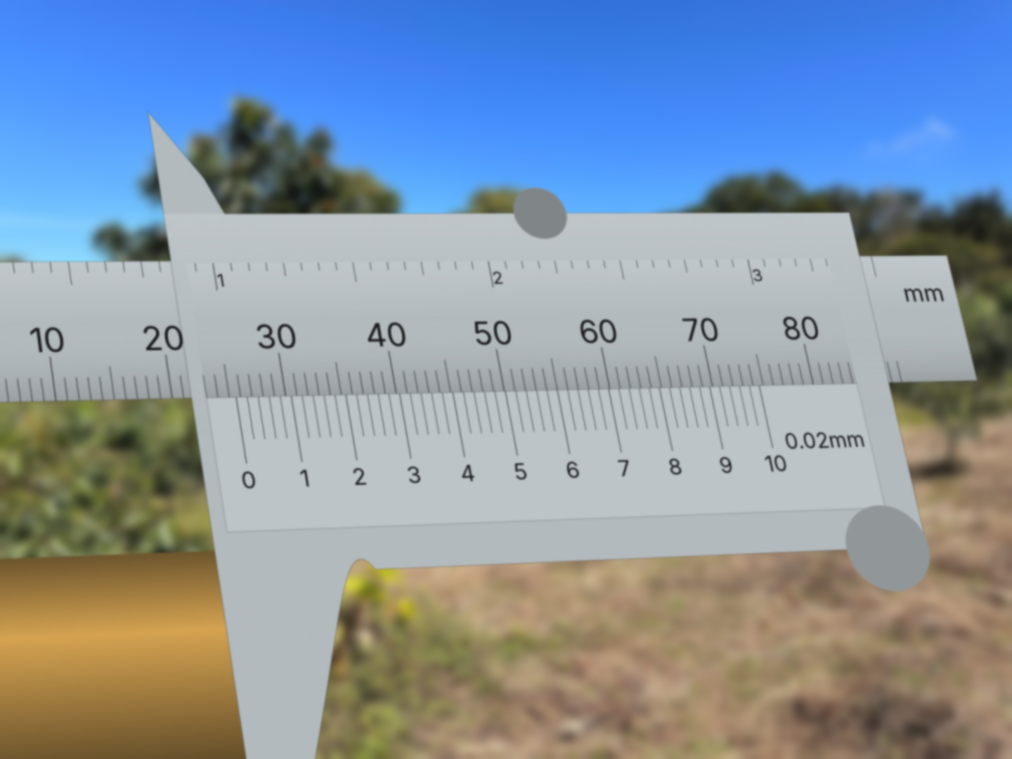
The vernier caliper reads 25.6 mm
